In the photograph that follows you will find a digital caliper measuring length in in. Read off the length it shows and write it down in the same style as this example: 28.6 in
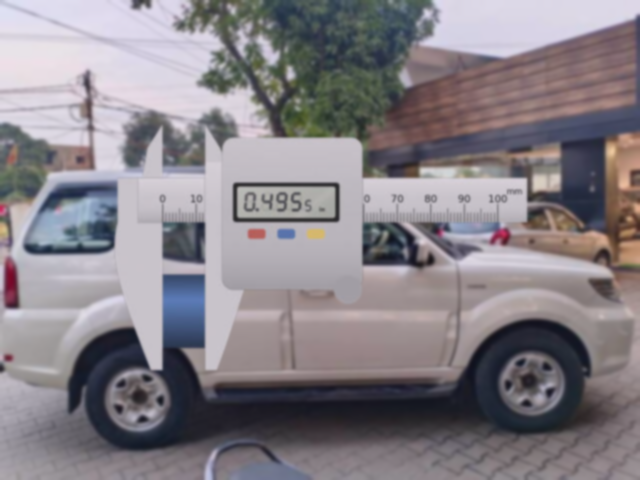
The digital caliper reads 0.4955 in
